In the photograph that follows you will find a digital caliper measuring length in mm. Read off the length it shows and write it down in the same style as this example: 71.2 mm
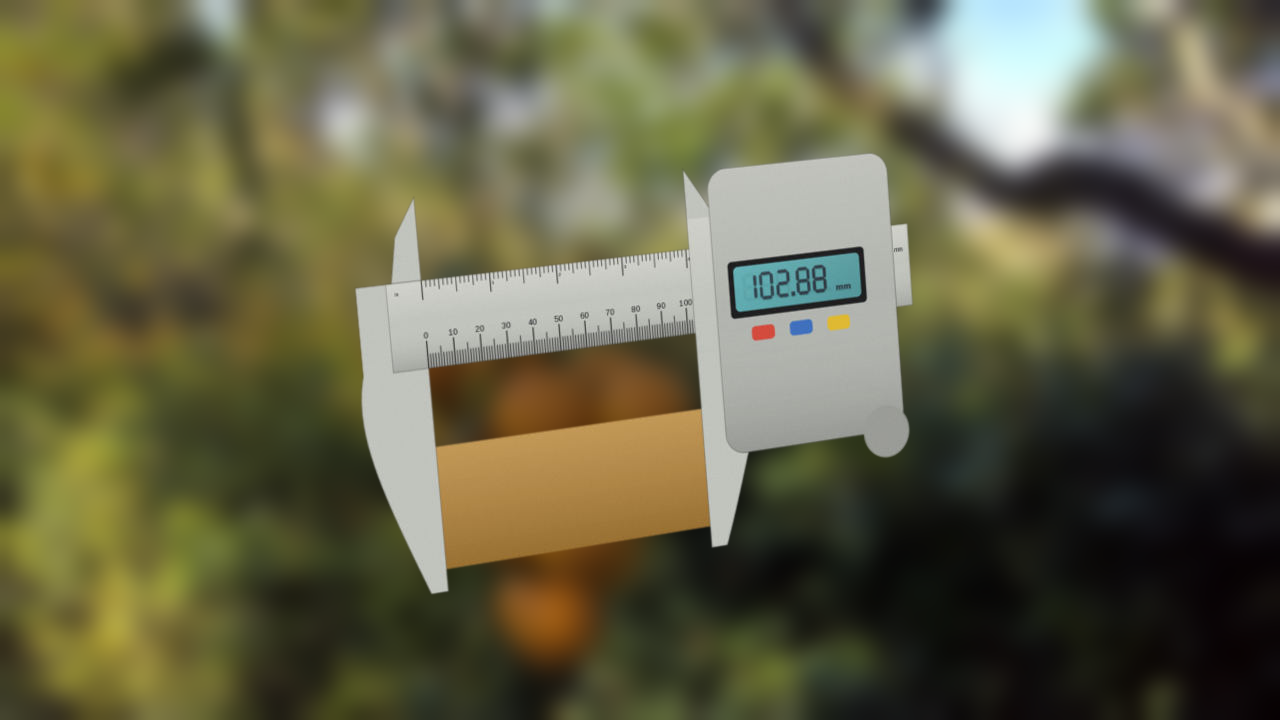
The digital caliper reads 102.88 mm
